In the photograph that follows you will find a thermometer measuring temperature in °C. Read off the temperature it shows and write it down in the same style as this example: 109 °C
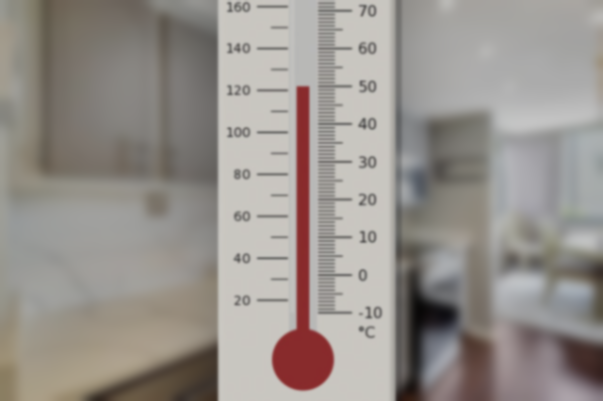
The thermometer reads 50 °C
